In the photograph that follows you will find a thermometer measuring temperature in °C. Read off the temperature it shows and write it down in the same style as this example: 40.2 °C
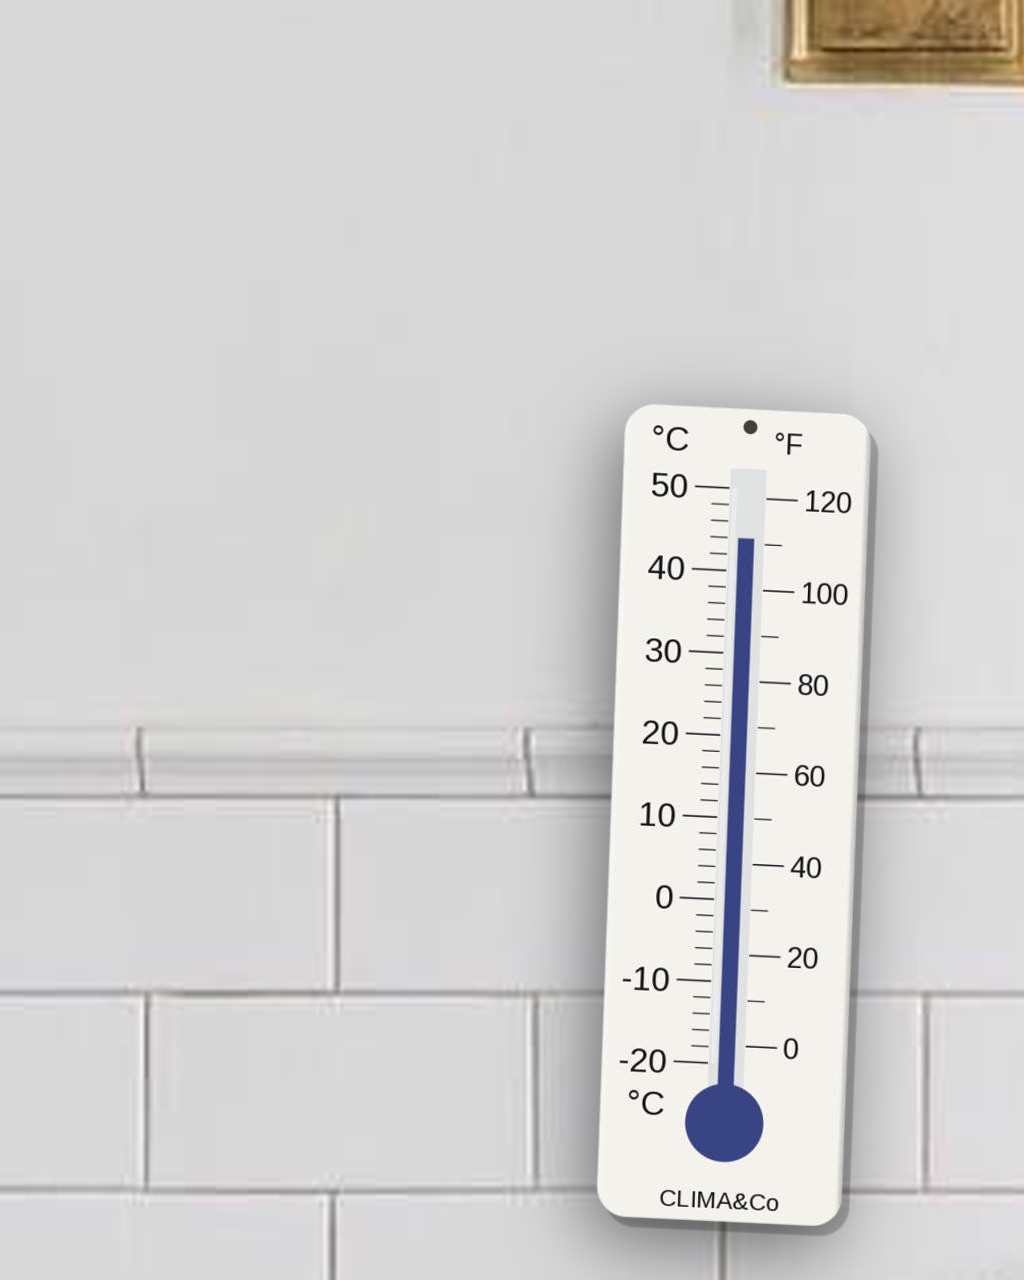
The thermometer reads 44 °C
